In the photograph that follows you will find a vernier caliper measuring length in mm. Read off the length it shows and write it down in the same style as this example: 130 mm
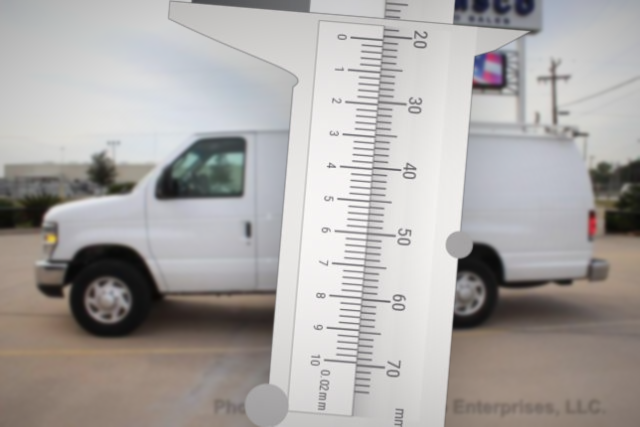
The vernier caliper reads 20.6 mm
